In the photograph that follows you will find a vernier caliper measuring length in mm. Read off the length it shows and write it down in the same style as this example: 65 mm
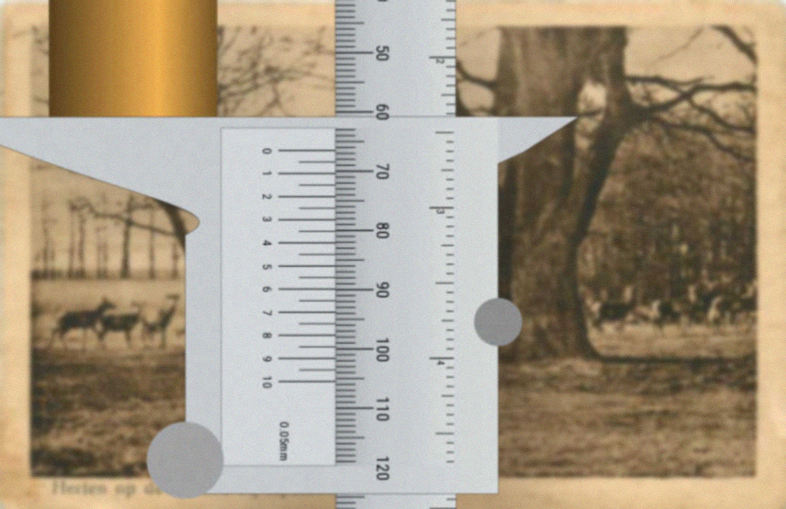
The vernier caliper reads 66.5 mm
